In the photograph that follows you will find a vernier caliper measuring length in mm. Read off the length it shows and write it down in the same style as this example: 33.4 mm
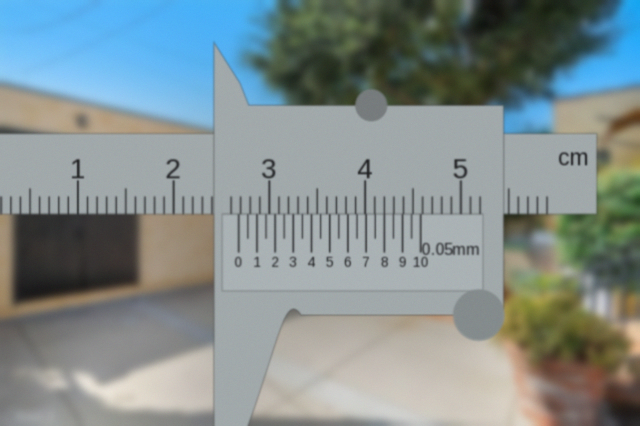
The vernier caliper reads 26.8 mm
